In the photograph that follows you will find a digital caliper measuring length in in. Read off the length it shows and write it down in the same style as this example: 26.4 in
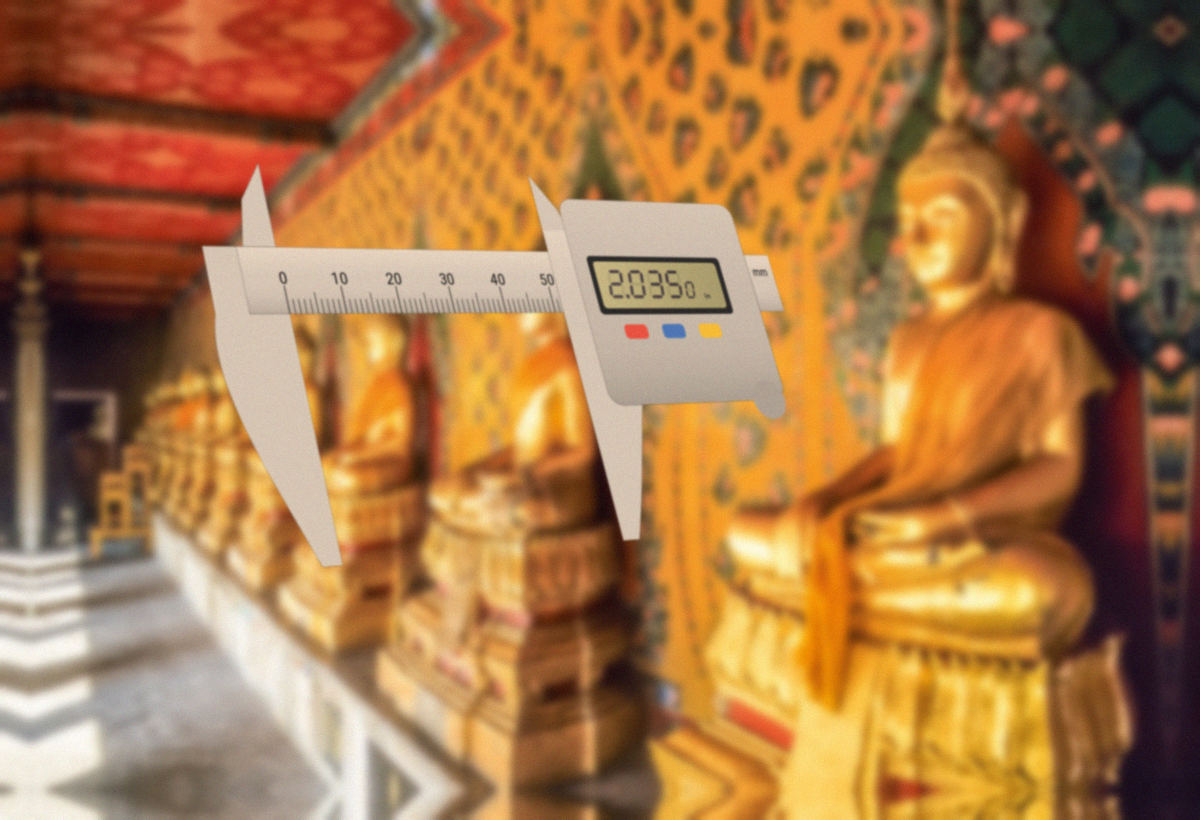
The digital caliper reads 2.0350 in
